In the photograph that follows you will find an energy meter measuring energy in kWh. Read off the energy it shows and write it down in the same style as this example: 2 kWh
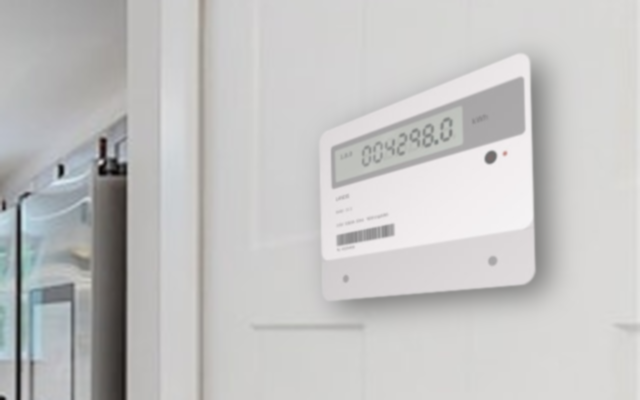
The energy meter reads 4298.0 kWh
